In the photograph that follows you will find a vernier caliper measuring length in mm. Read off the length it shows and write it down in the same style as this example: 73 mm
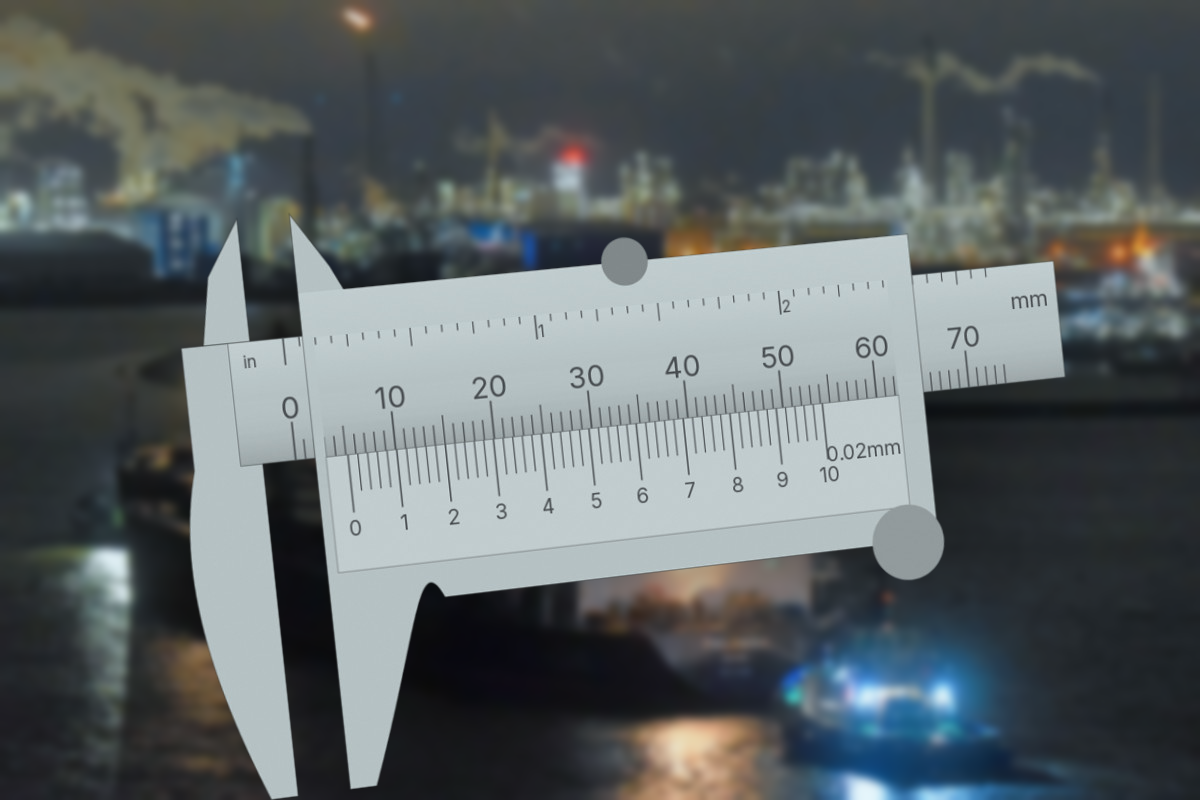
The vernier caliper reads 5.2 mm
